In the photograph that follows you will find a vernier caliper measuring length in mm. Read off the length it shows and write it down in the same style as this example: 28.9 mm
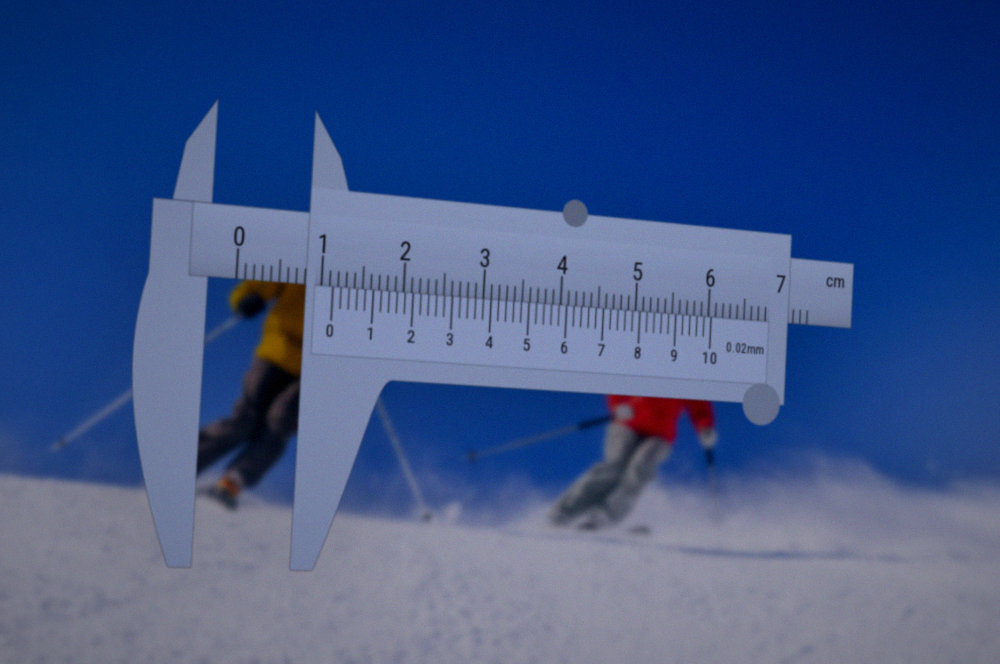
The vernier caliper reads 11.4 mm
